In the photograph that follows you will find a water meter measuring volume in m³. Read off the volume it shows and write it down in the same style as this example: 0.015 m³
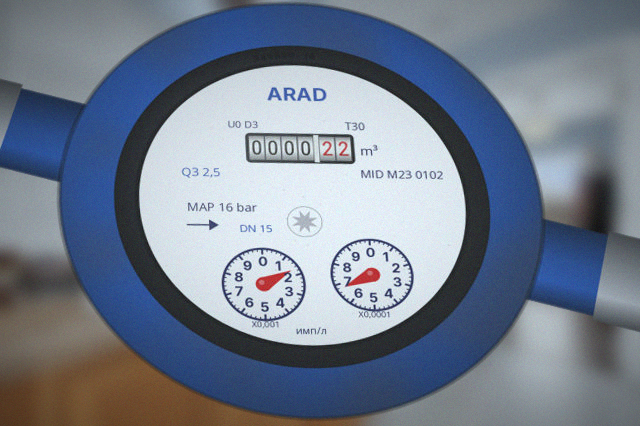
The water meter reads 0.2216 m³
